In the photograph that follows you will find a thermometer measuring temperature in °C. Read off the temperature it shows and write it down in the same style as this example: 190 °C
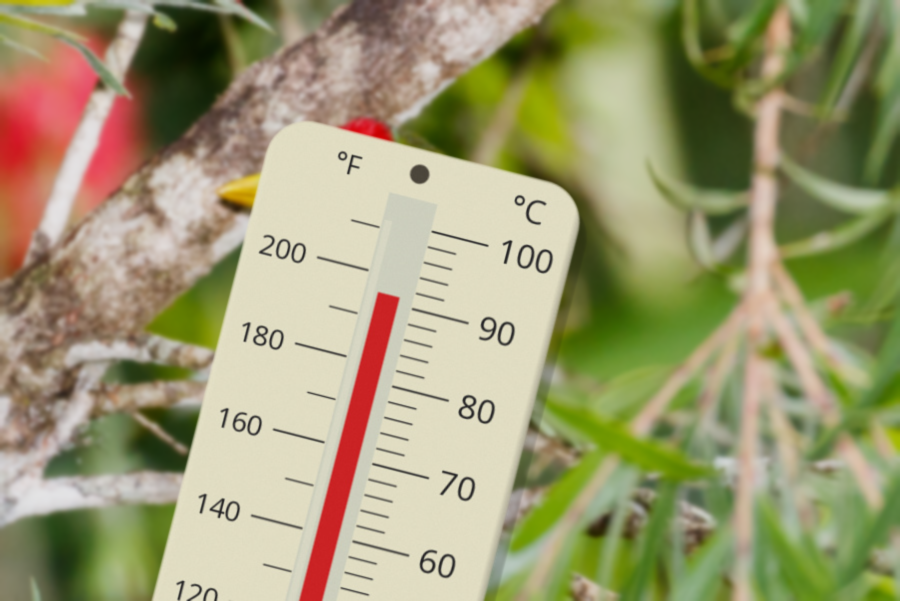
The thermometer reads 91 °C
